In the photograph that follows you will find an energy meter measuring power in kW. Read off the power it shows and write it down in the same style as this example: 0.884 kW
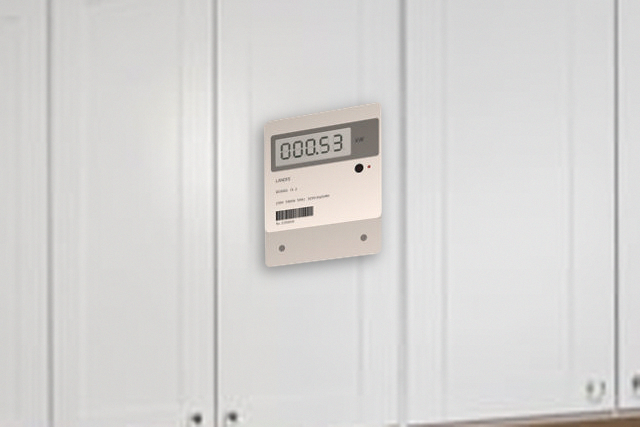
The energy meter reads 0.53 kW
